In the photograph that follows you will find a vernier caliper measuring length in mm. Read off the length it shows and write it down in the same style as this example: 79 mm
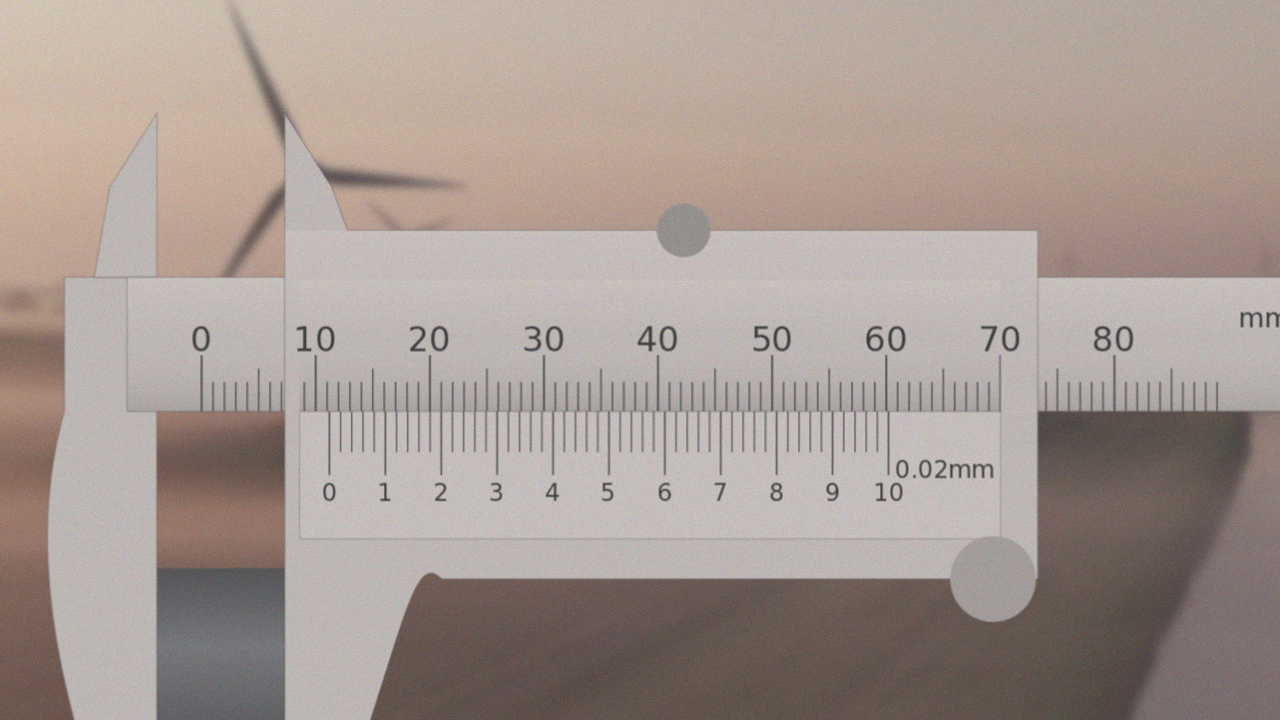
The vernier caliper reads 11.2 mm
